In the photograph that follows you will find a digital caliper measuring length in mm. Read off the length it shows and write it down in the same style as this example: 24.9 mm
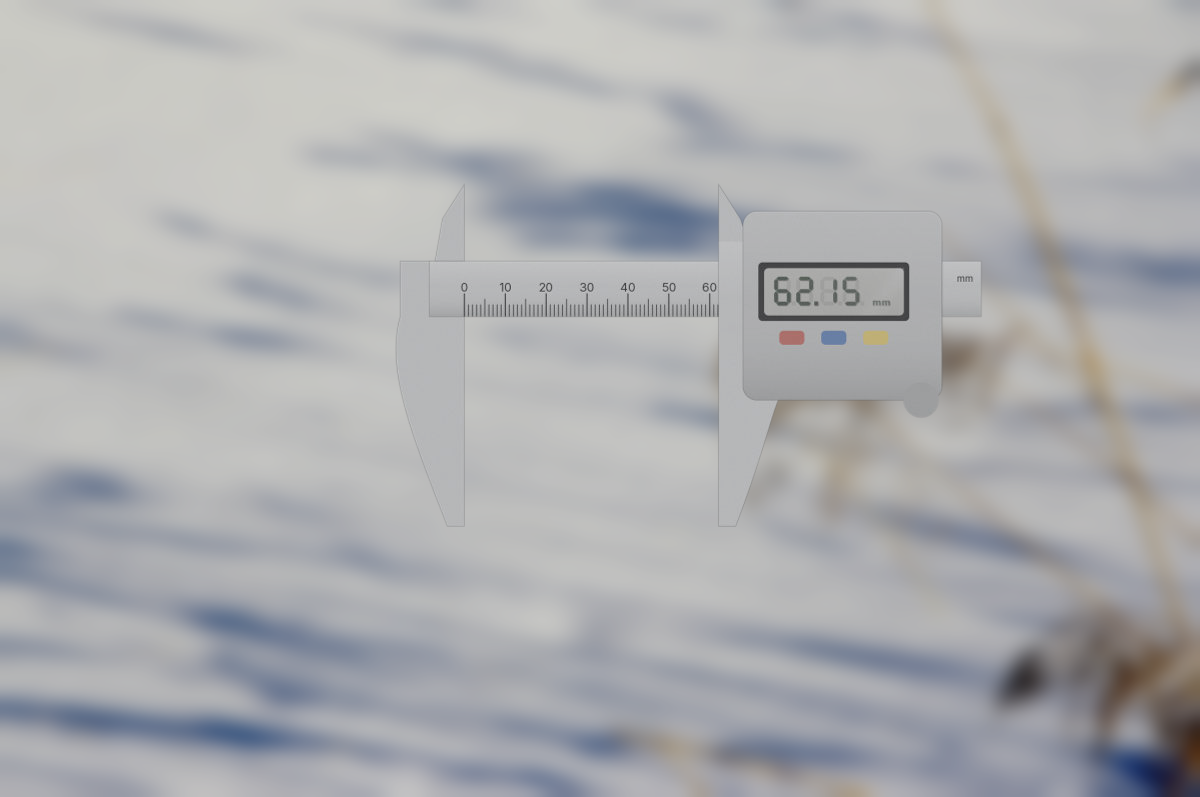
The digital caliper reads 62.15 mm
